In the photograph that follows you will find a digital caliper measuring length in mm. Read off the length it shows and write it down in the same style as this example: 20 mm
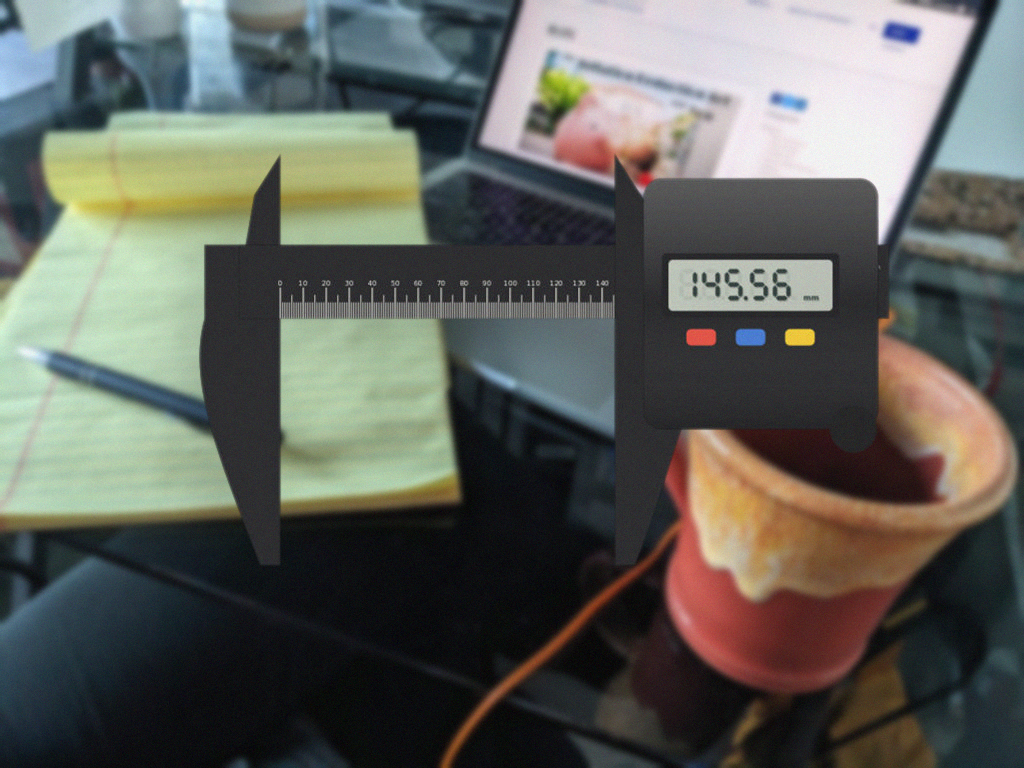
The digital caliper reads 145.56 mm
